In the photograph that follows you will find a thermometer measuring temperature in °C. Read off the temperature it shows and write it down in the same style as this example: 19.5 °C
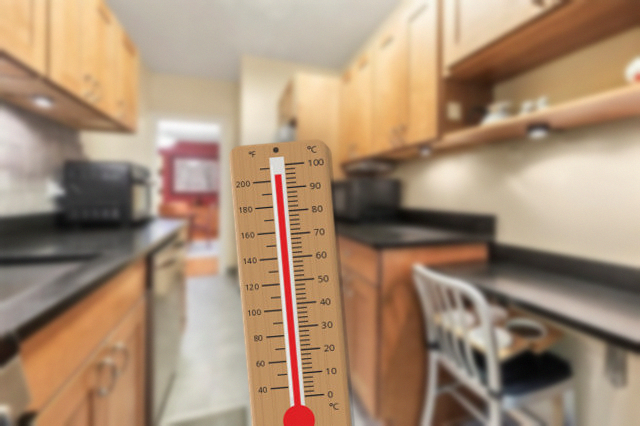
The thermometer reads 96 °C
